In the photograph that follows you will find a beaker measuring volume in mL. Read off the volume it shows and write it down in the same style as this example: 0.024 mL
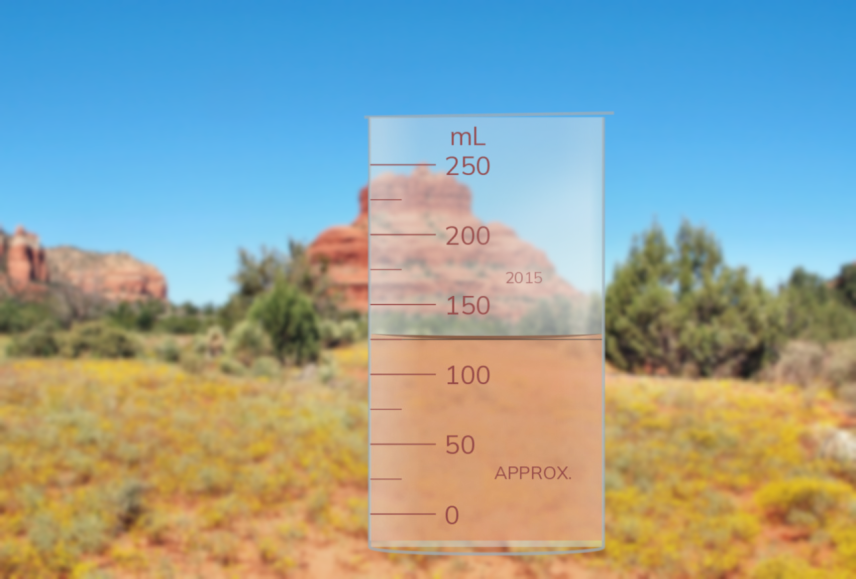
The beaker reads 125 mL
